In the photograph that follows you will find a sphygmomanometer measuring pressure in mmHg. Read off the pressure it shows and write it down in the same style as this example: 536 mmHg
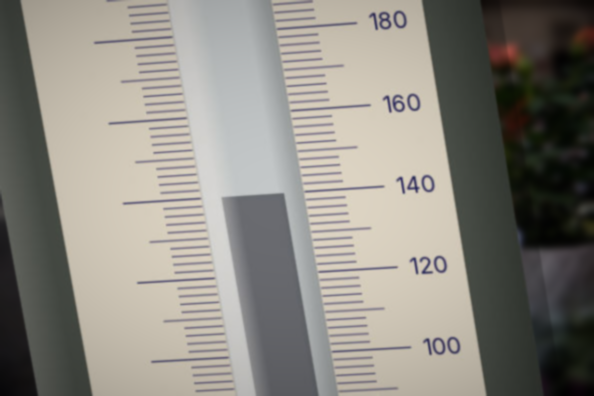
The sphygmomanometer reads 140 mmHg
